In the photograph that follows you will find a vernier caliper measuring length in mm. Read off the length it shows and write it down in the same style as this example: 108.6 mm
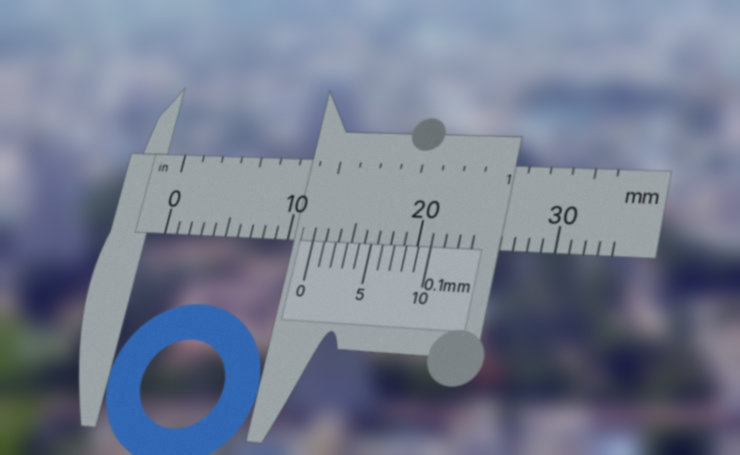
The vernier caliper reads 12.0 mm
